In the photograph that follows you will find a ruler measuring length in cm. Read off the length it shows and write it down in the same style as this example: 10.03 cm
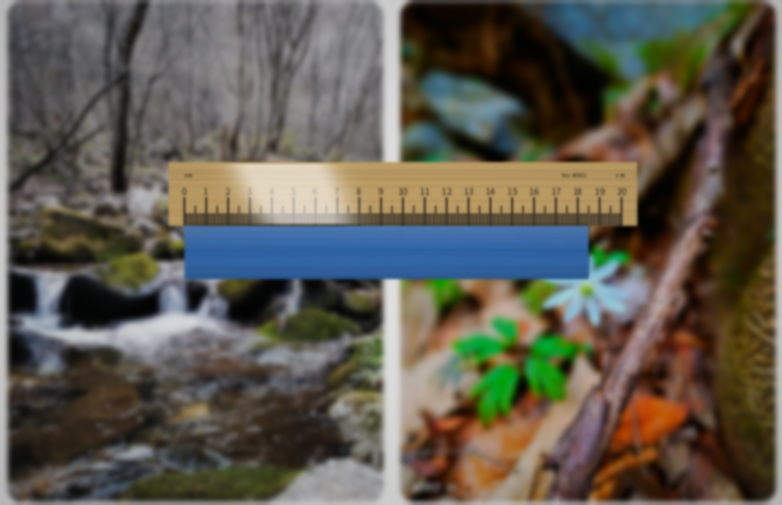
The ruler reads 18.5 cm
